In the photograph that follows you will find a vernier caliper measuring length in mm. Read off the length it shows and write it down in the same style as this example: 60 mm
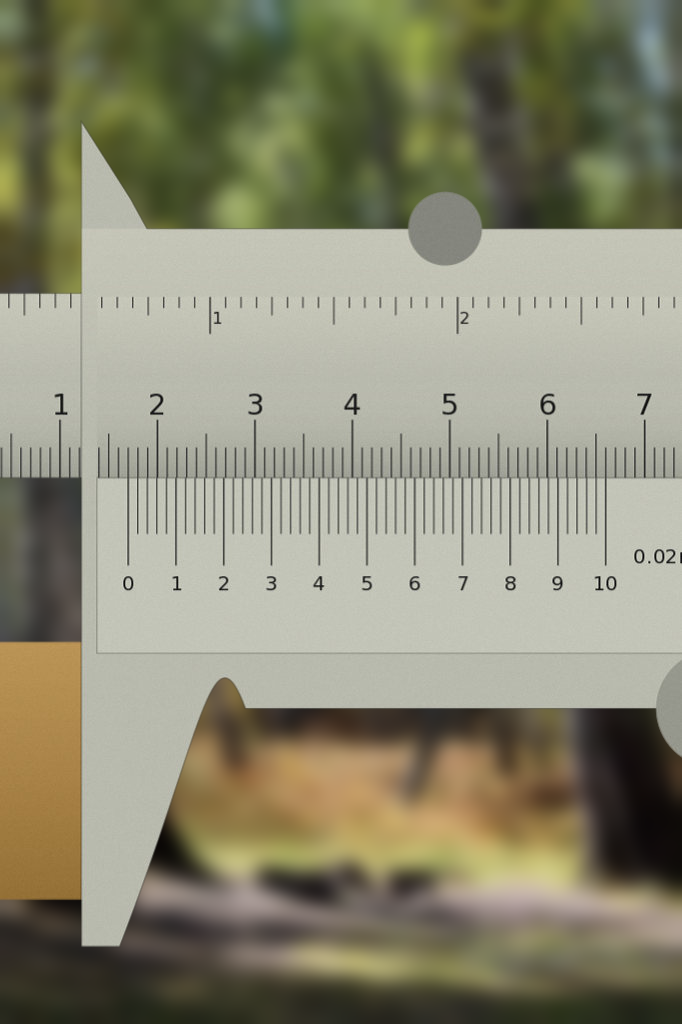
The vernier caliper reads 17.0 mm
